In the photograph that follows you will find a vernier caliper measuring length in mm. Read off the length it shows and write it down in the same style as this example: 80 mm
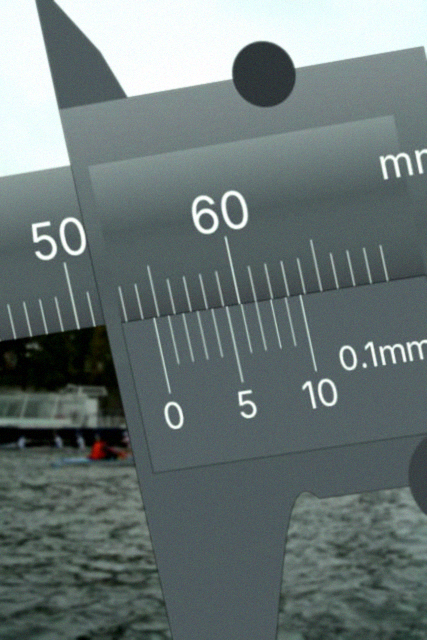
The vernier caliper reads 54.7 mm
